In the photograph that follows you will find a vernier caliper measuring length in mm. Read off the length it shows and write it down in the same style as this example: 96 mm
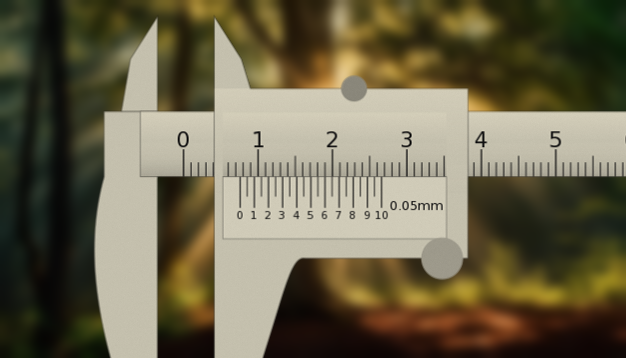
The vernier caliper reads 7.6 mm
